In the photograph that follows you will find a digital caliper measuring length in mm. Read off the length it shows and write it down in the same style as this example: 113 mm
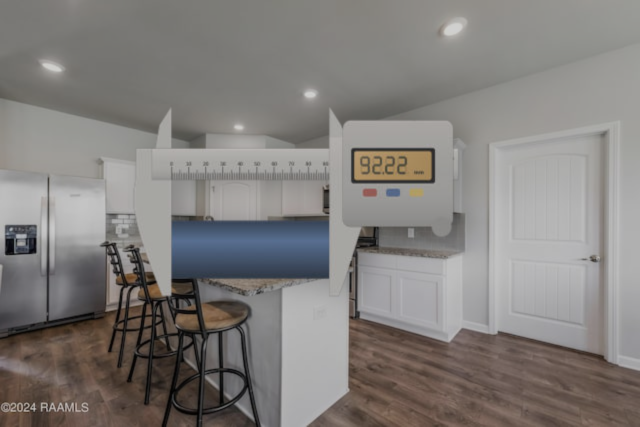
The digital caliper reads 92.22 mm
